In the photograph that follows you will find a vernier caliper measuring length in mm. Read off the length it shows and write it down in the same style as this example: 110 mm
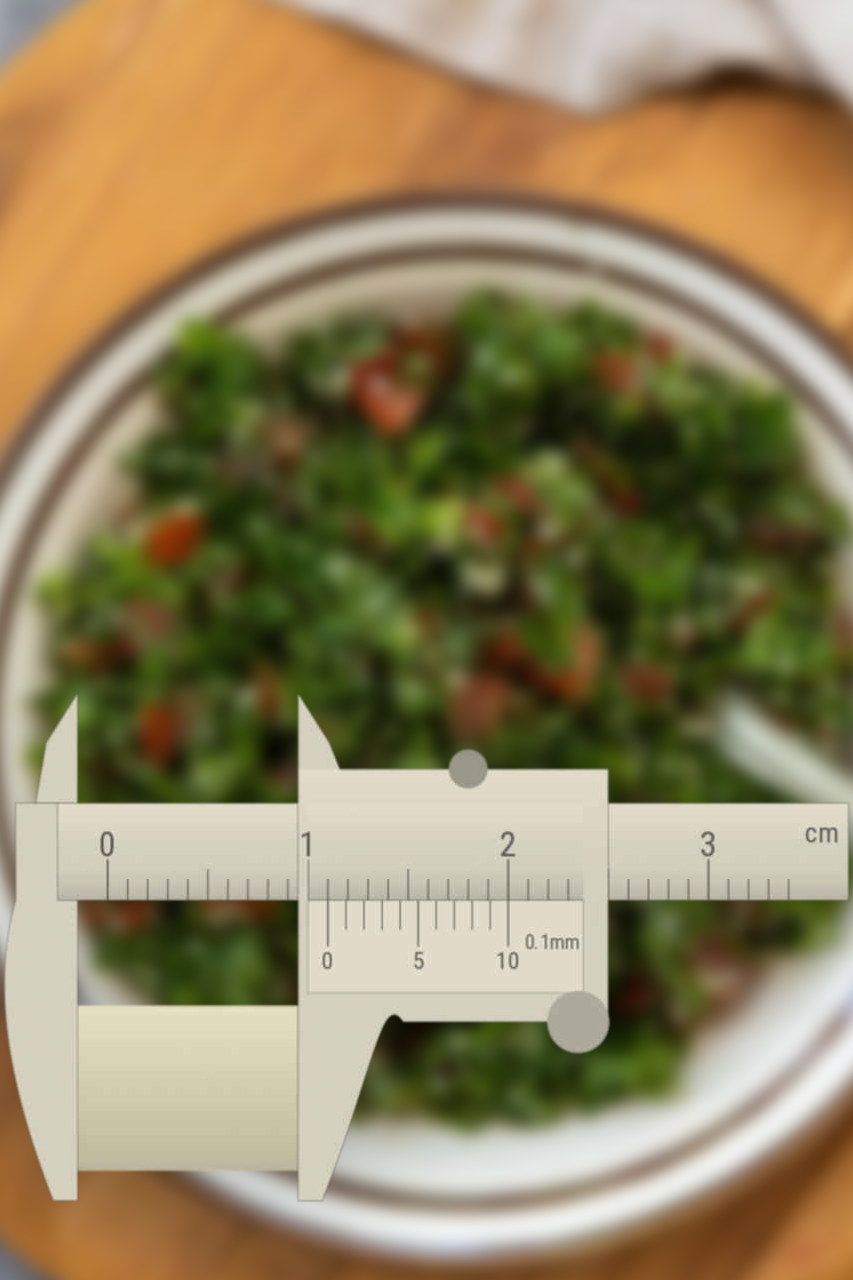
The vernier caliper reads 11.0 mm
